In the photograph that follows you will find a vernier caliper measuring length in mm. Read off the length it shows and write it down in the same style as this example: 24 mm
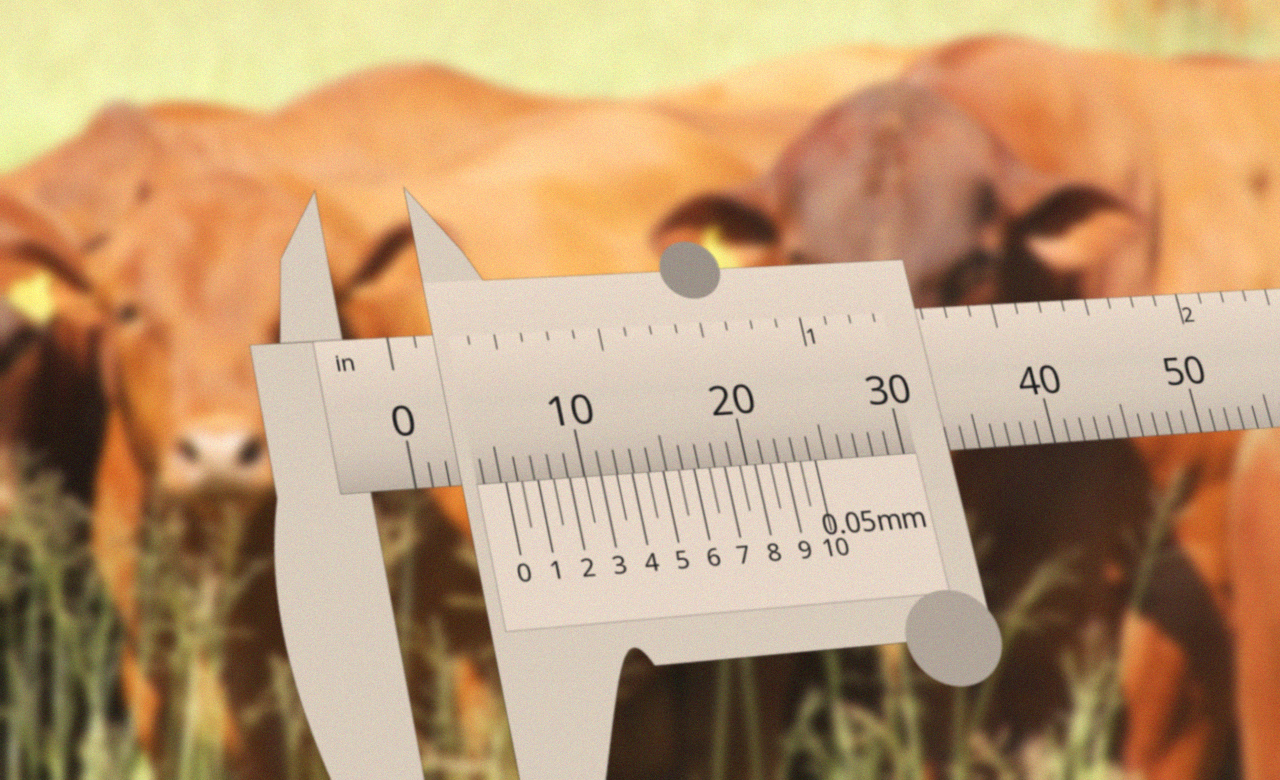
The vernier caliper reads 5.3 mm
